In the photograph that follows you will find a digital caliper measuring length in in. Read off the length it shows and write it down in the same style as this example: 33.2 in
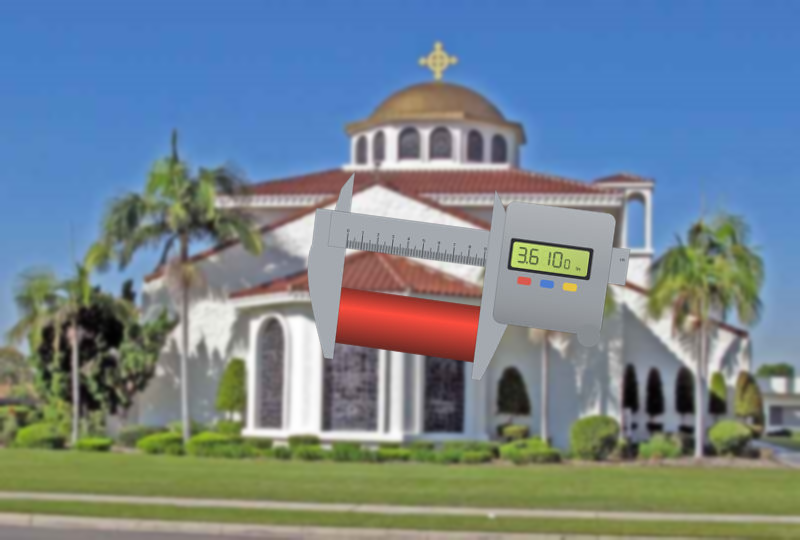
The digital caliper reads 3.6100 in
